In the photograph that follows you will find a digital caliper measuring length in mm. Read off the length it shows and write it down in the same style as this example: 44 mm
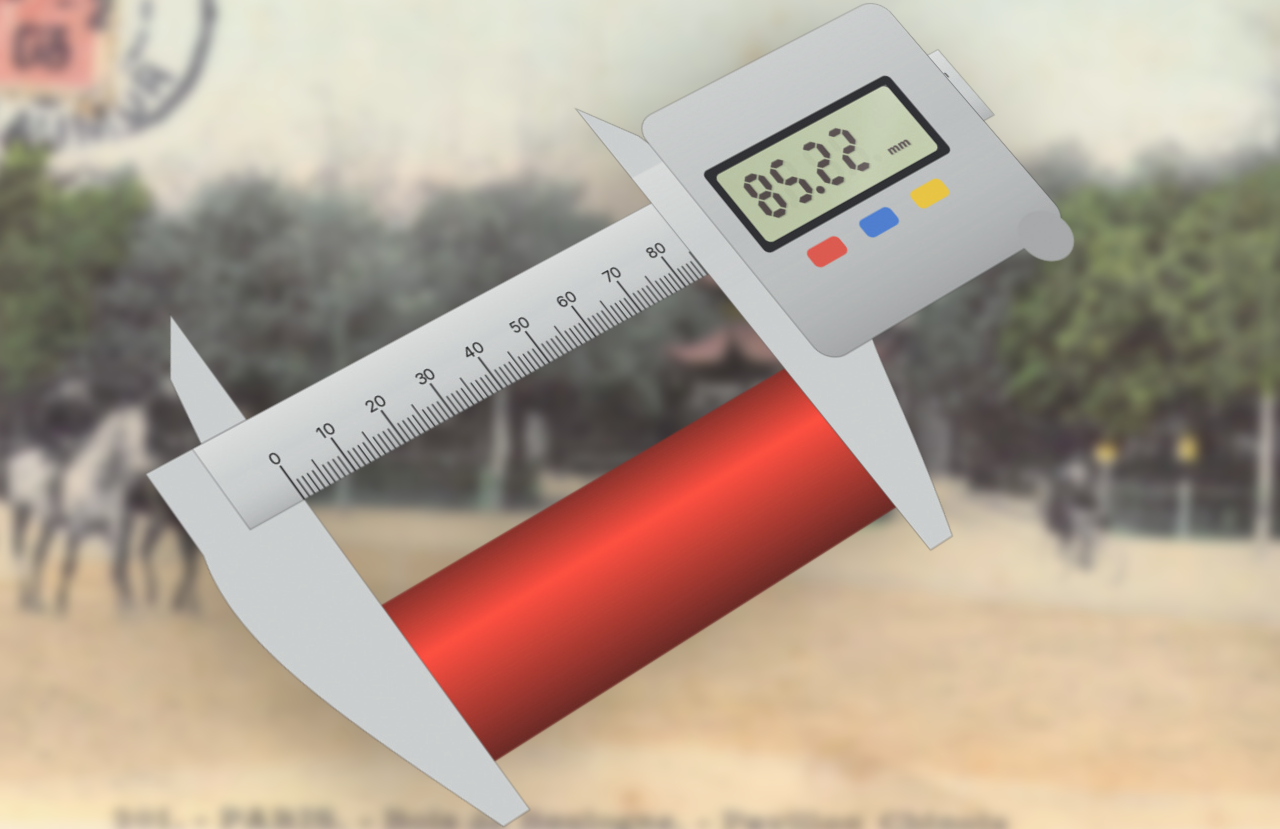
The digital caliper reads 85.22 mm
